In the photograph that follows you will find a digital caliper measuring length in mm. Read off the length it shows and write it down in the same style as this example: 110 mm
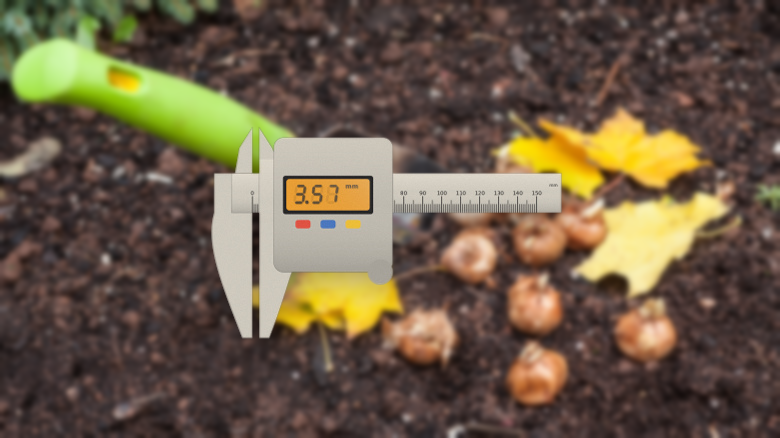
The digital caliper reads 3.57 mm
